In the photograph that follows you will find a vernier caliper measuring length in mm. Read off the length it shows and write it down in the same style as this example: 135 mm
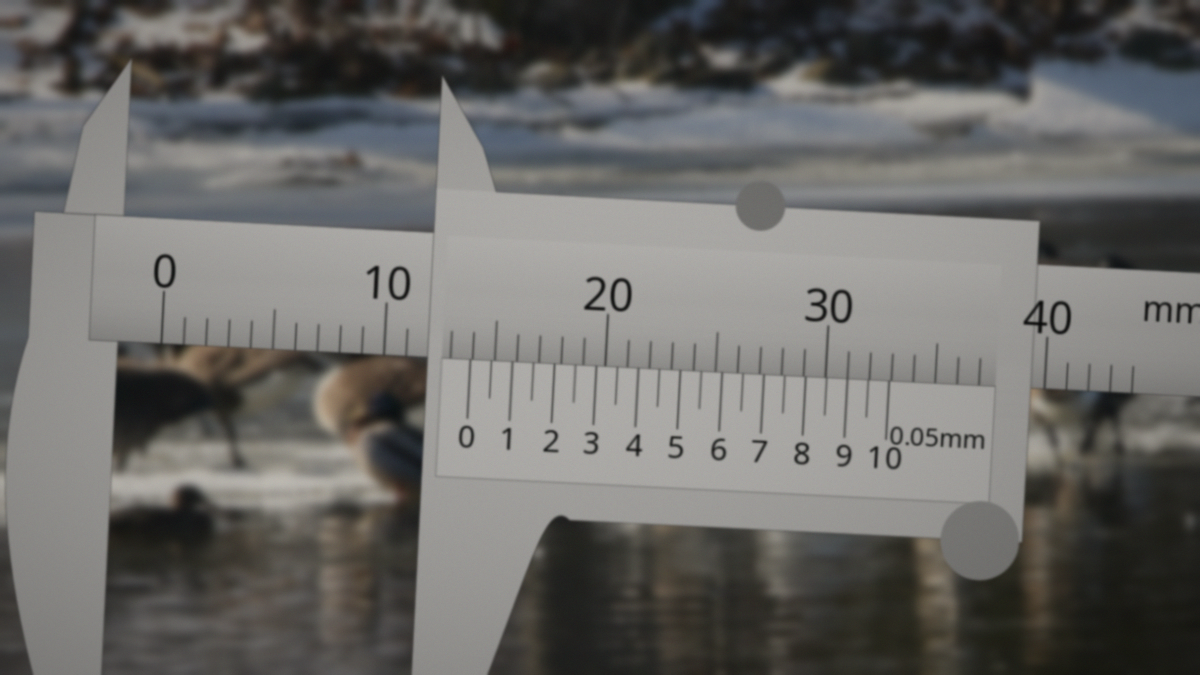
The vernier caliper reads 13.9 mm
